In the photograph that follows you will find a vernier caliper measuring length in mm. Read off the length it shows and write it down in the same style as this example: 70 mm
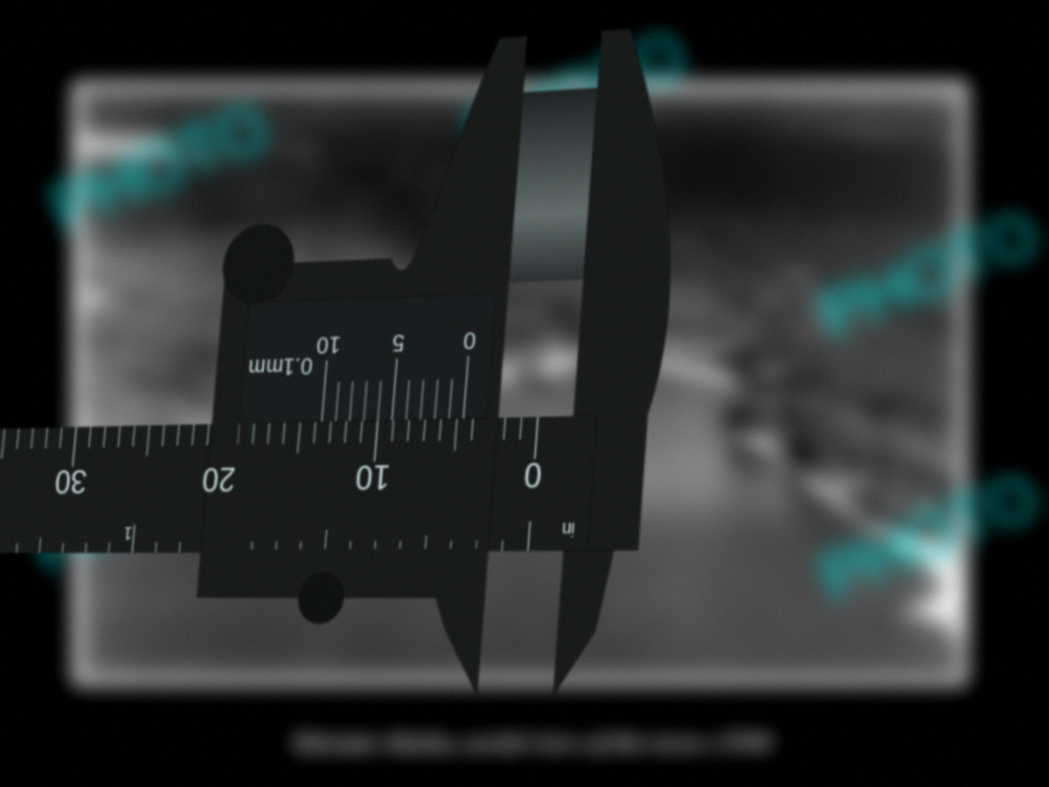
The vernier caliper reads 4.6 mm
